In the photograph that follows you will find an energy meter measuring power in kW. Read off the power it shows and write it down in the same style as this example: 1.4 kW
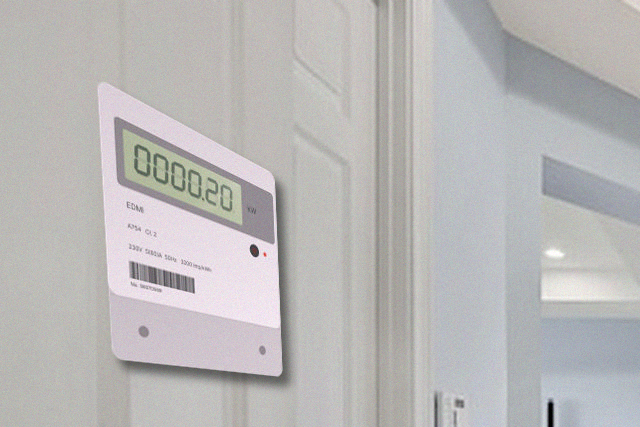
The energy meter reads 0.20 kW
